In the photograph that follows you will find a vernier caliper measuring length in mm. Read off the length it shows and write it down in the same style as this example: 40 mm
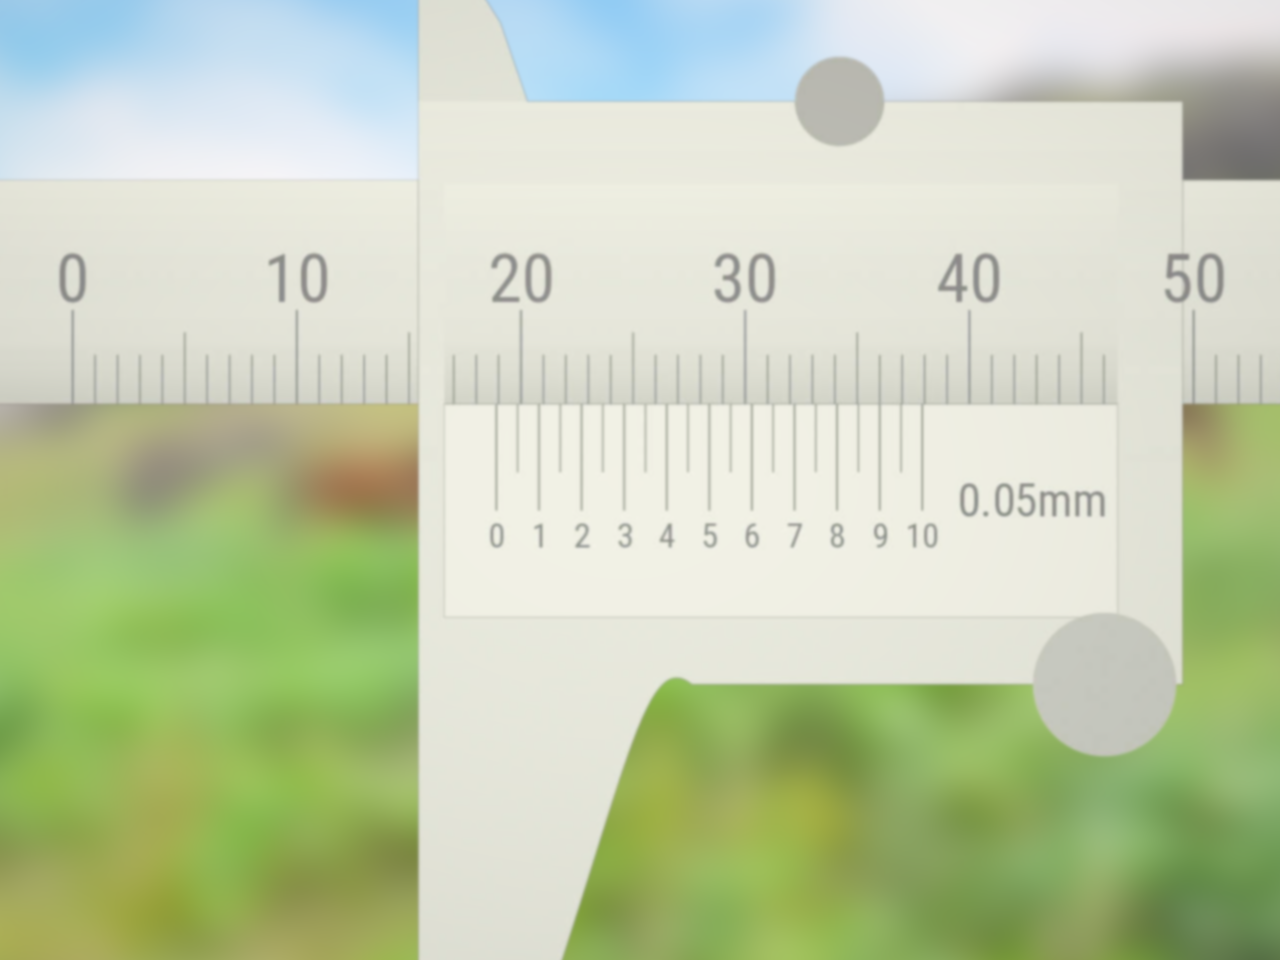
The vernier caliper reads 18.9 mm
